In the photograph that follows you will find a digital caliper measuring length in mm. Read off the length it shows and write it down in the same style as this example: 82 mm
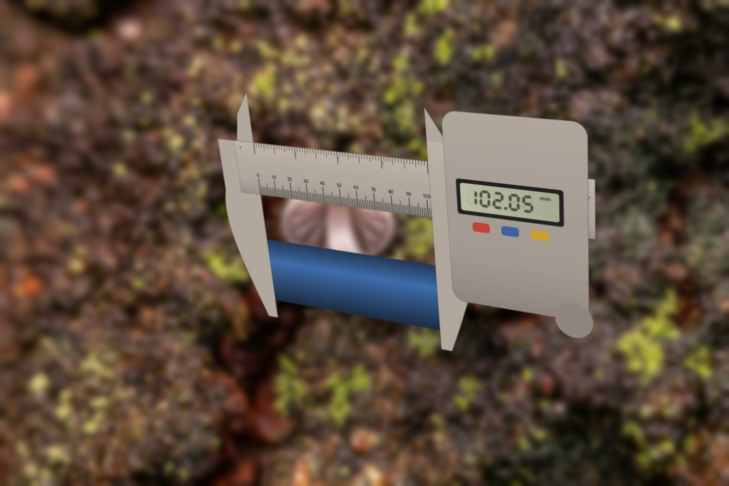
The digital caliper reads 102.05 mm
